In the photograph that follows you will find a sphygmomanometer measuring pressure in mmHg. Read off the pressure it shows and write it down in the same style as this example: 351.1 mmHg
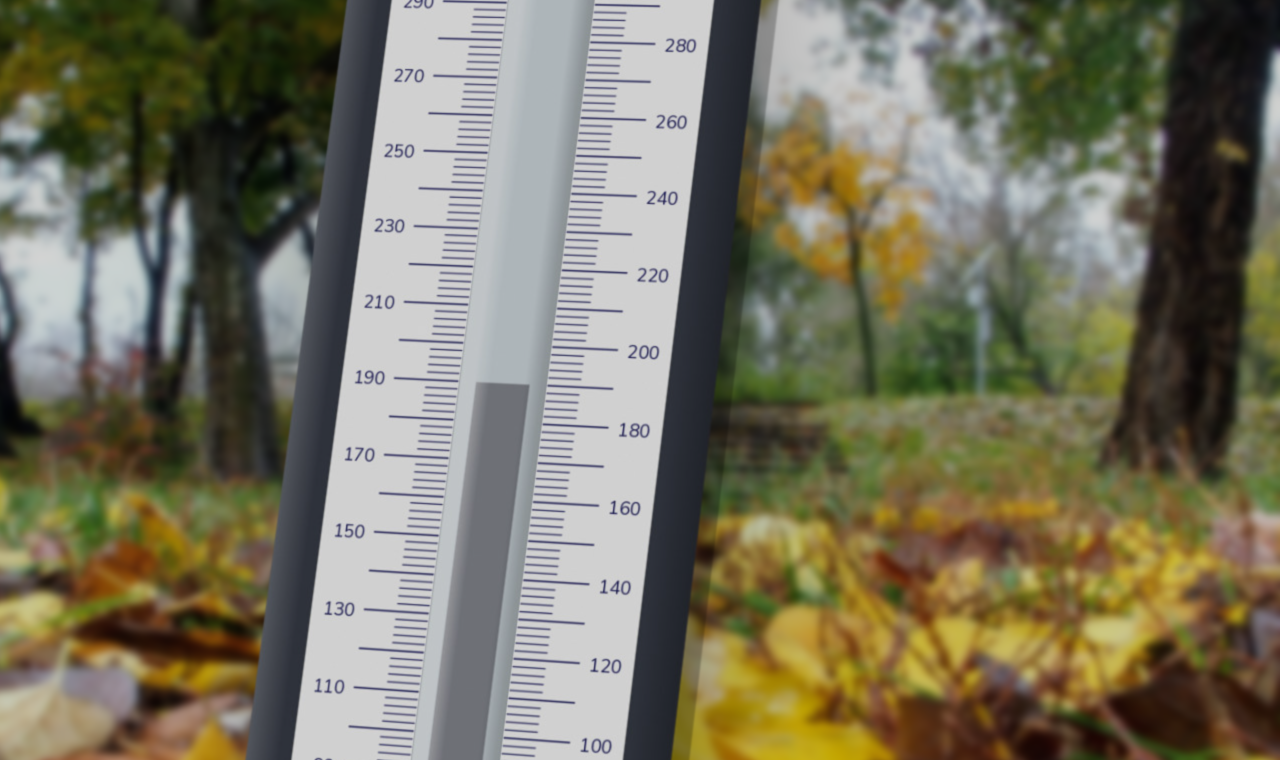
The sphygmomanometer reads 190 mmHg
